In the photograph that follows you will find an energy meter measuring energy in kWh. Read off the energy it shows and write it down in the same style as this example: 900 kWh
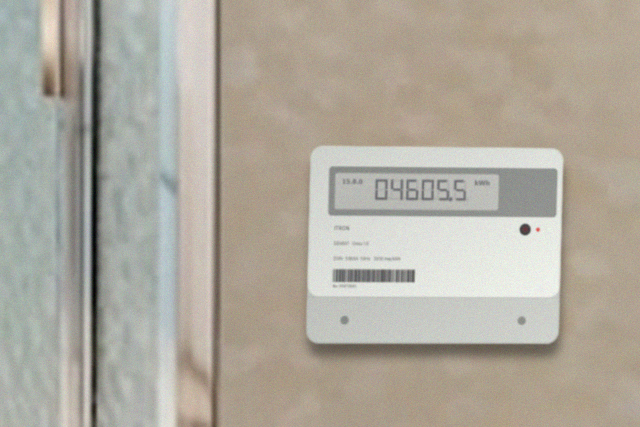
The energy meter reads 4605.5 kWh
